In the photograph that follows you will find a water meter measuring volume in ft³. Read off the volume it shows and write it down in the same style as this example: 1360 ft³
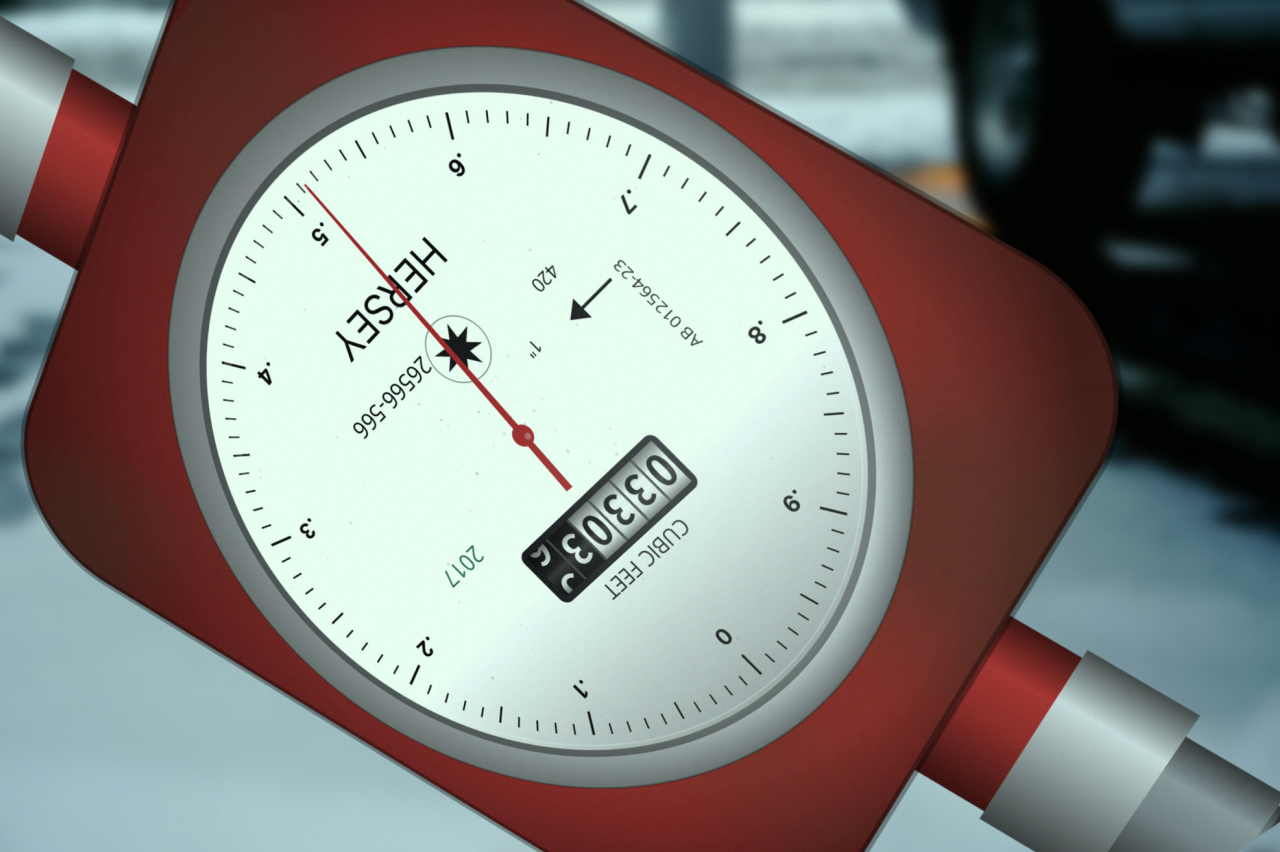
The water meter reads 33035.51 ft³
